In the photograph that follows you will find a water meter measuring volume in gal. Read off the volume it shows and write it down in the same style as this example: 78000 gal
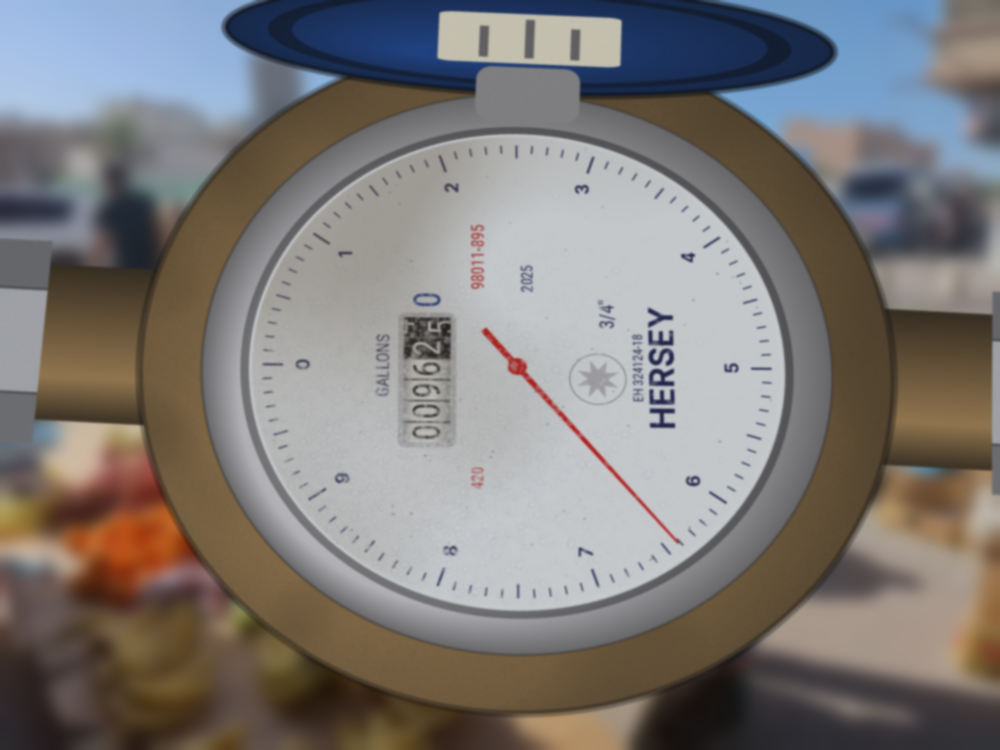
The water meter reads 96246.4 gal
